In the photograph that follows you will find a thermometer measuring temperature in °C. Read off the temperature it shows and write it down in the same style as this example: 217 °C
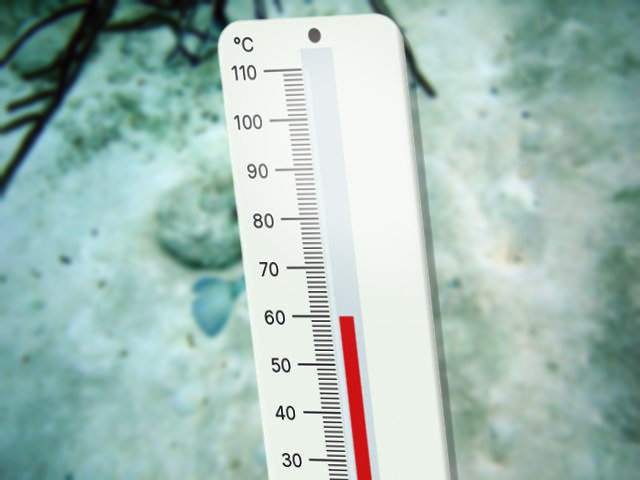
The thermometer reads 60 °C
